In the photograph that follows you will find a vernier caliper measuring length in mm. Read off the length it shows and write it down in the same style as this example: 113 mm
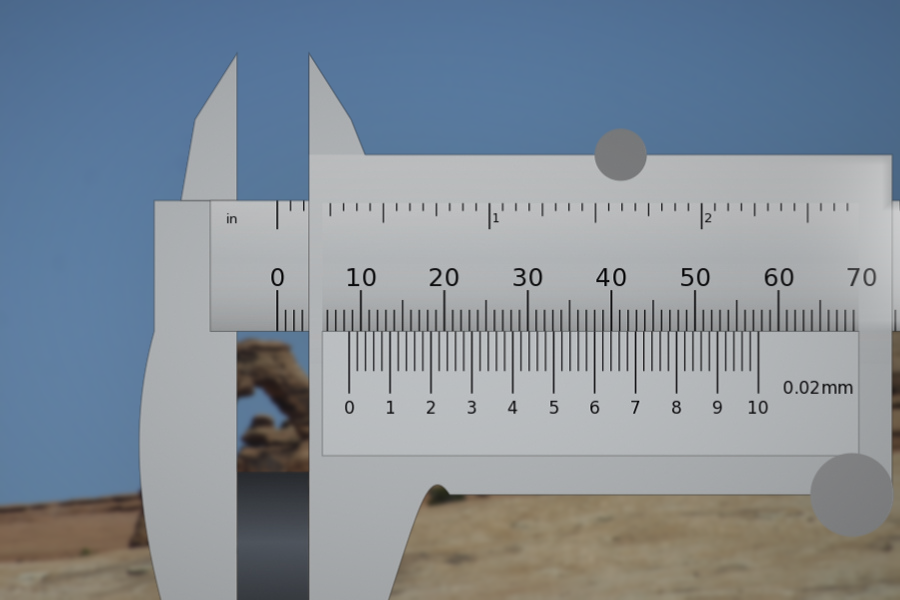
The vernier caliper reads 8.6 mm
